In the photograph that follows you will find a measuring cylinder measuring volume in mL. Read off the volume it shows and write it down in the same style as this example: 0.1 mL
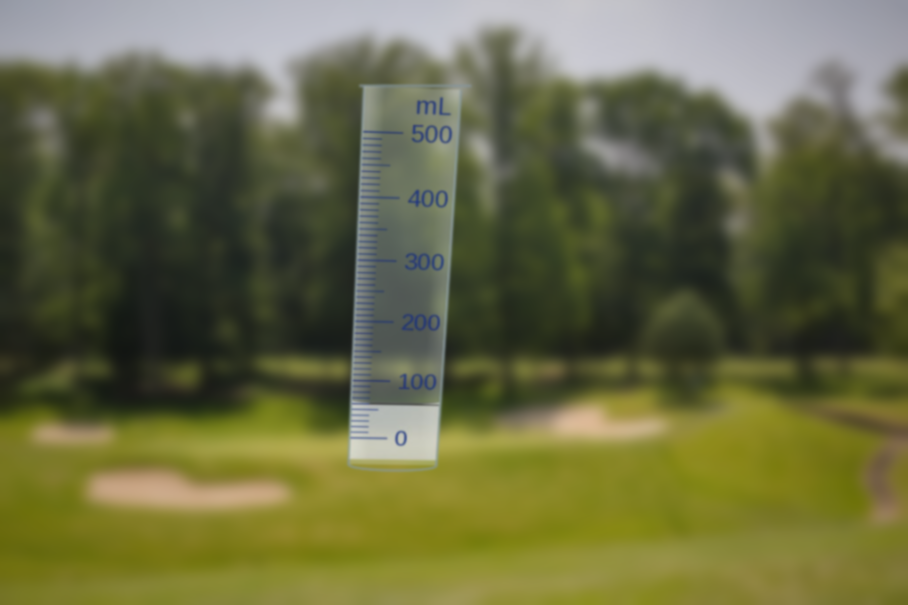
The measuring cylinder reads 60 mL
